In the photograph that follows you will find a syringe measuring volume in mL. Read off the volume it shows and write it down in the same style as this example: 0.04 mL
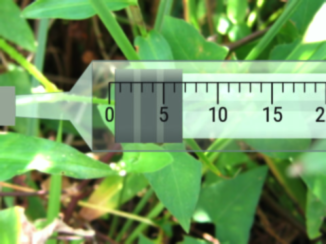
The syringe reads 0.5 mL
